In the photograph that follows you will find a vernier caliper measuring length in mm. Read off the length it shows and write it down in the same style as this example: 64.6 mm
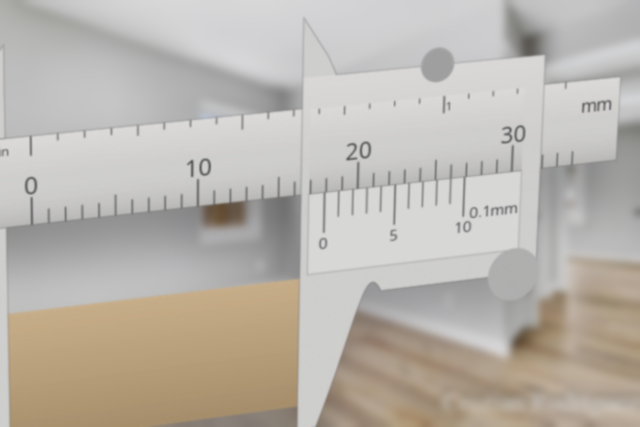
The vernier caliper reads 17.9 mm
